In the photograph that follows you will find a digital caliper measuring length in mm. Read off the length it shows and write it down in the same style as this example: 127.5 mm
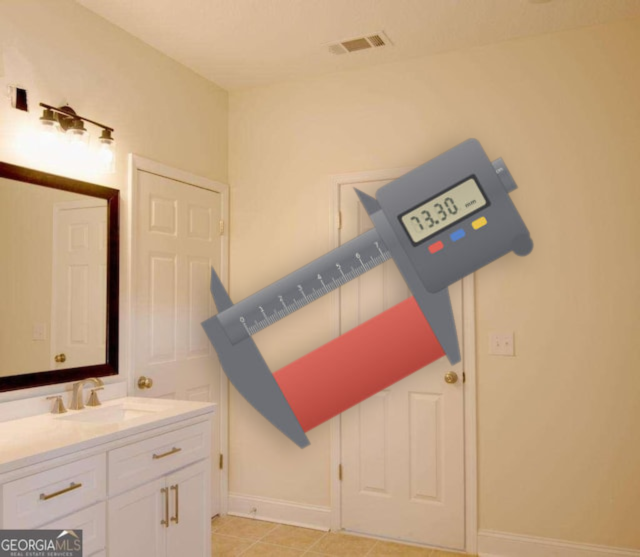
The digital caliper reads 73.30 mm
